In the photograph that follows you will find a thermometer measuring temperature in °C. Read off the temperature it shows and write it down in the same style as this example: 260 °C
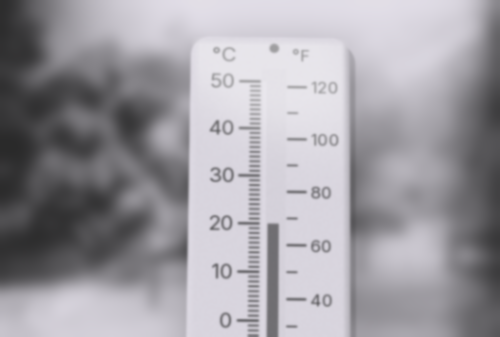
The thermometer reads 20 °C
